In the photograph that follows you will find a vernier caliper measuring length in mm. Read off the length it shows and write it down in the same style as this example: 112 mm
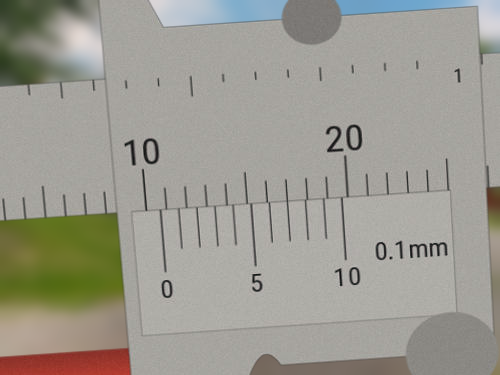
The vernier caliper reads 10.7 mm
